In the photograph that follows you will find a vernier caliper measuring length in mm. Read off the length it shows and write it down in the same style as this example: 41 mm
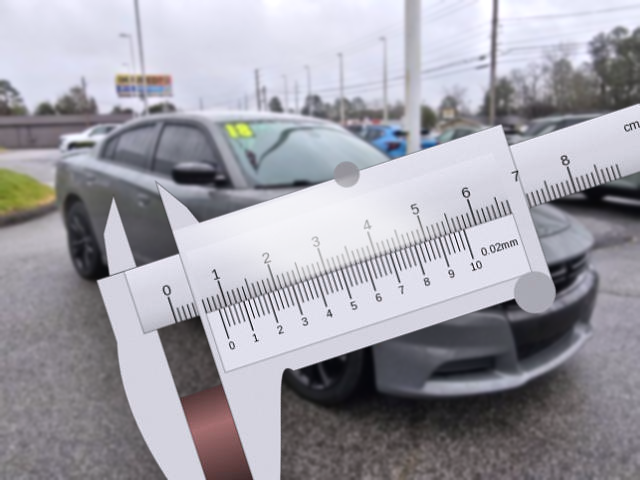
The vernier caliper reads 8.5 mm
